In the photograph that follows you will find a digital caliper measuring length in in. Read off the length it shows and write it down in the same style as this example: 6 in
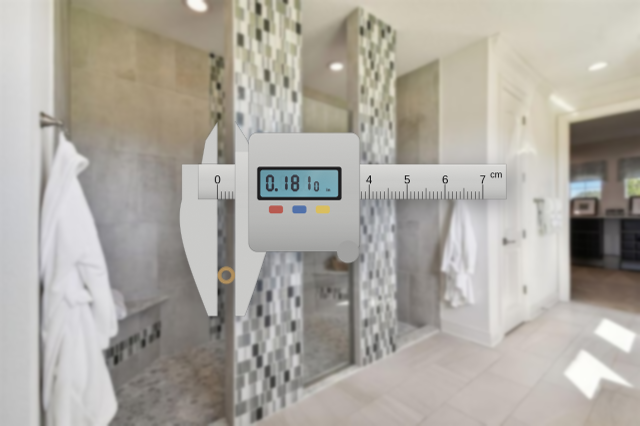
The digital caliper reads 0.1810 in
